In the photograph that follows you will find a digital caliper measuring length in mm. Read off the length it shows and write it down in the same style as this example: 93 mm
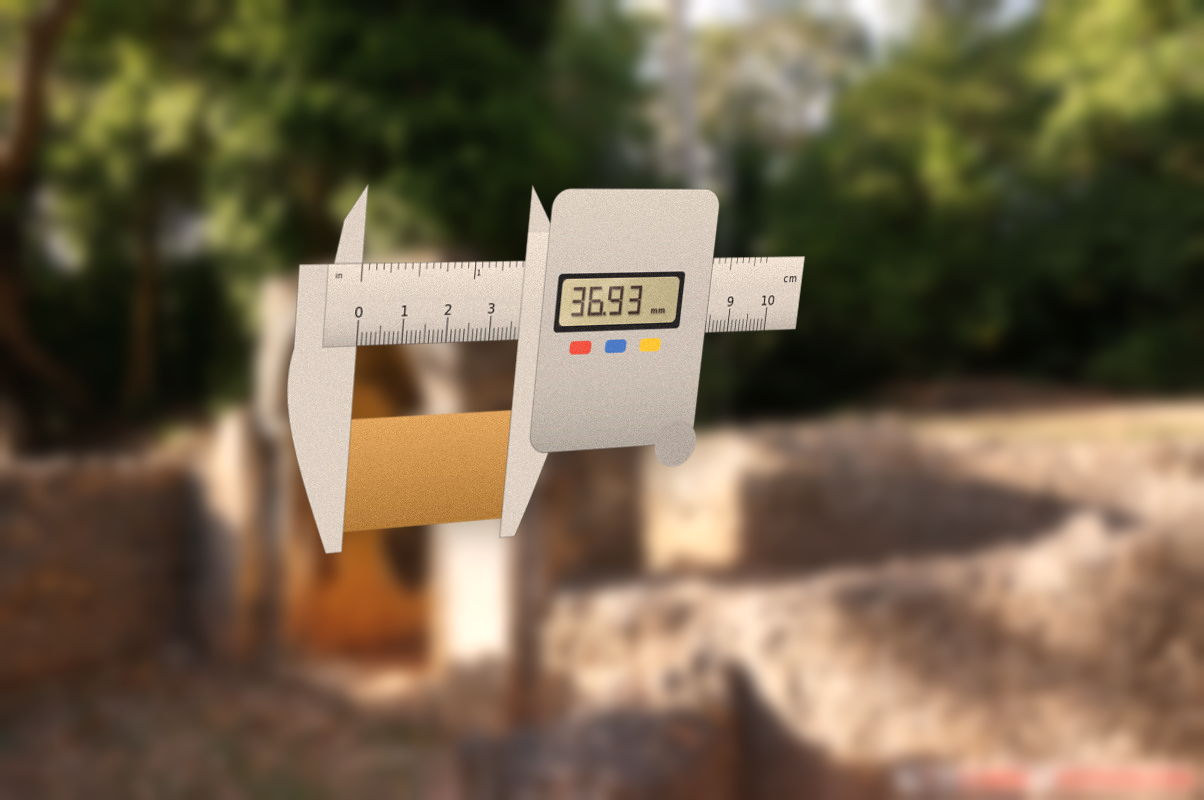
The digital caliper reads 36.93 mm
